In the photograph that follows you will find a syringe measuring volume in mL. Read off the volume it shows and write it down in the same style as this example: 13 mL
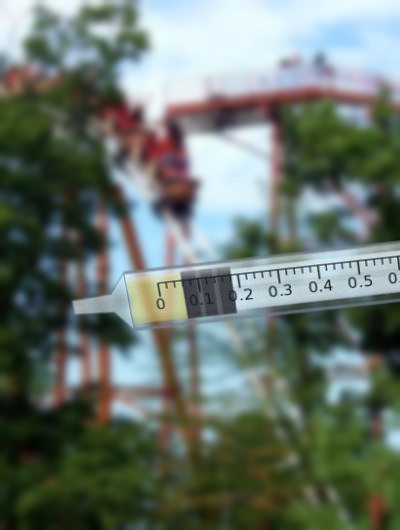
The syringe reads 0.06 mL
